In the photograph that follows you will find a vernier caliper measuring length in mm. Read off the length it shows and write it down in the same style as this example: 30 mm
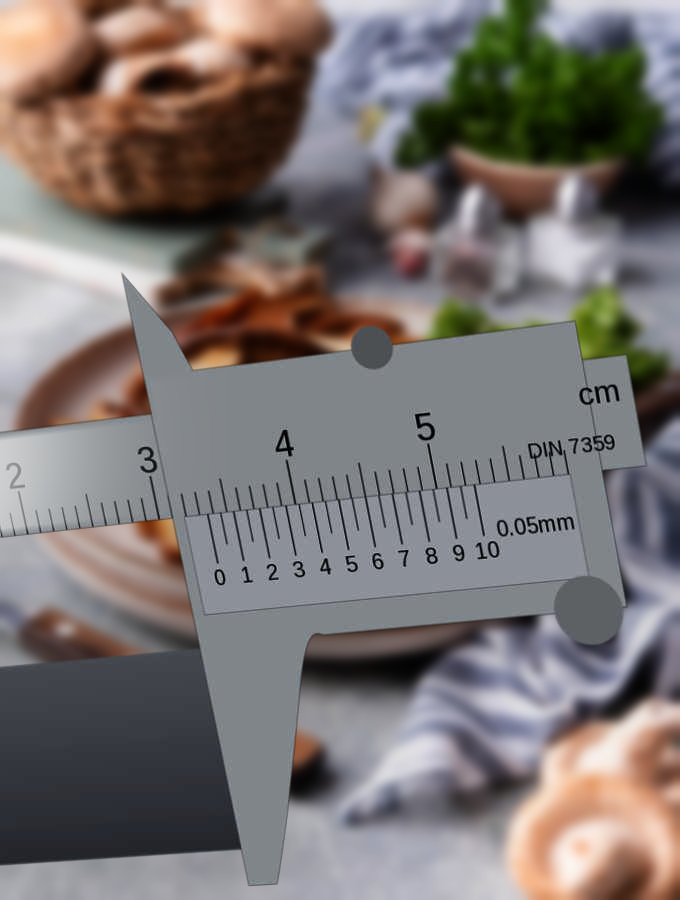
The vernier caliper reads 33.6 mm
